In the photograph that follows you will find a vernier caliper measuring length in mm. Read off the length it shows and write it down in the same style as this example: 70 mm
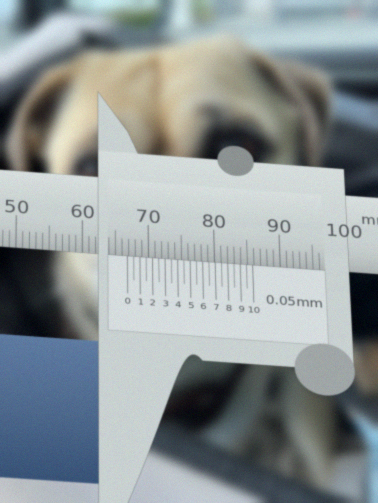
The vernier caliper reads 66.8 mm
